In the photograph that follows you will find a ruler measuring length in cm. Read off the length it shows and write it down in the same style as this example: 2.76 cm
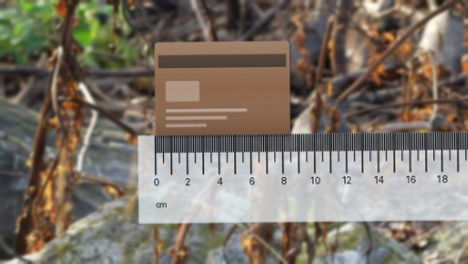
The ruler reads 8.5 cm
